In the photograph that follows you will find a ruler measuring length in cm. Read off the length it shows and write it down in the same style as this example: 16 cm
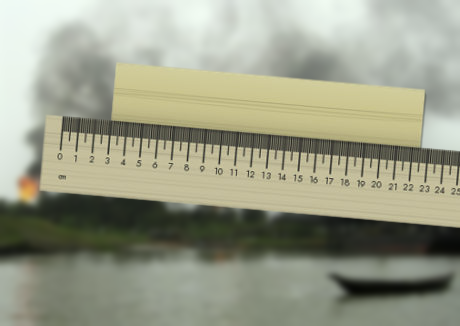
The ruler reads 19.5 cm
